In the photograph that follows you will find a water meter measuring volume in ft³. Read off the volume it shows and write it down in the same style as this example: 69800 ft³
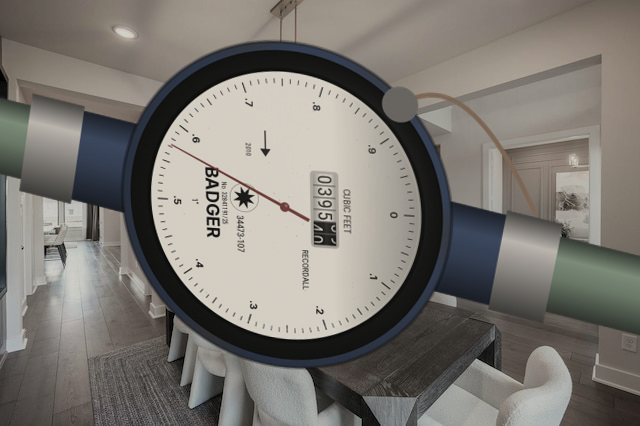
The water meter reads 39539.57 ft³
